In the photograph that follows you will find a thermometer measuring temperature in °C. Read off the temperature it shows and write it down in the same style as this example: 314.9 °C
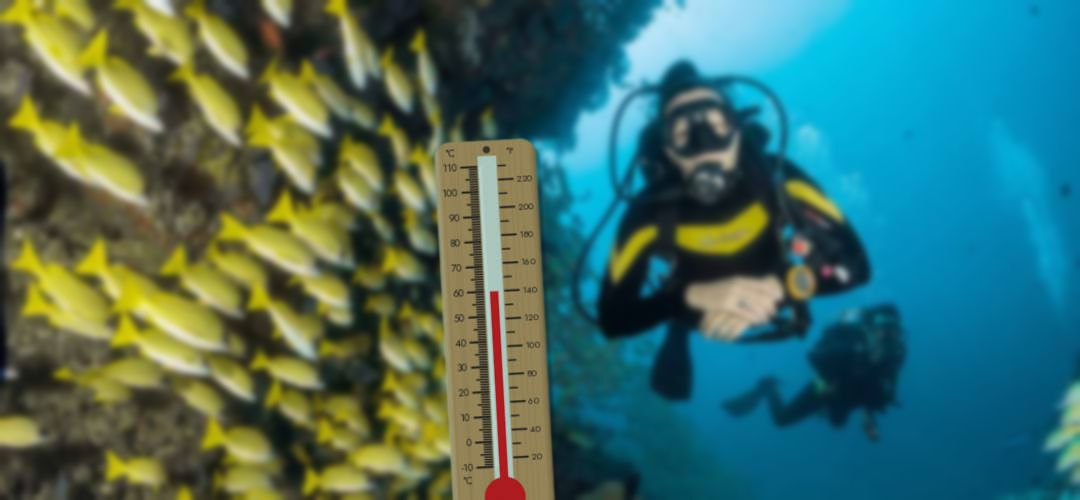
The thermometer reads 60 °C
